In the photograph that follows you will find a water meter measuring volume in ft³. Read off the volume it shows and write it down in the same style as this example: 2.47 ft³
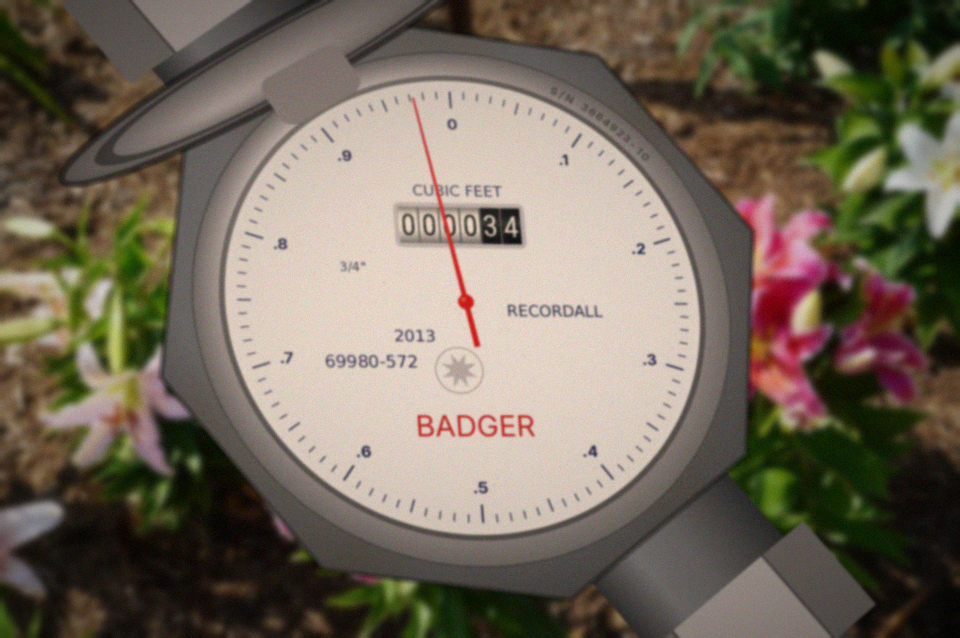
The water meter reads 33.97 ft³
